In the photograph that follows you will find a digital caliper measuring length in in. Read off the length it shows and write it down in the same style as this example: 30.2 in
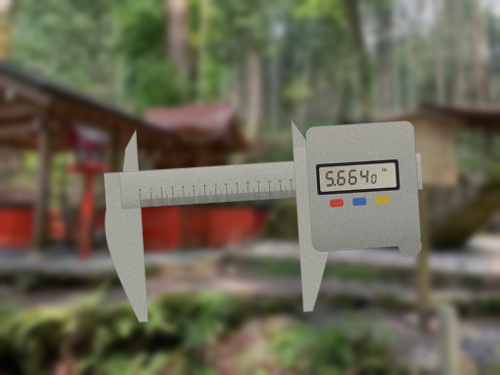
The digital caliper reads 5.6640 in
